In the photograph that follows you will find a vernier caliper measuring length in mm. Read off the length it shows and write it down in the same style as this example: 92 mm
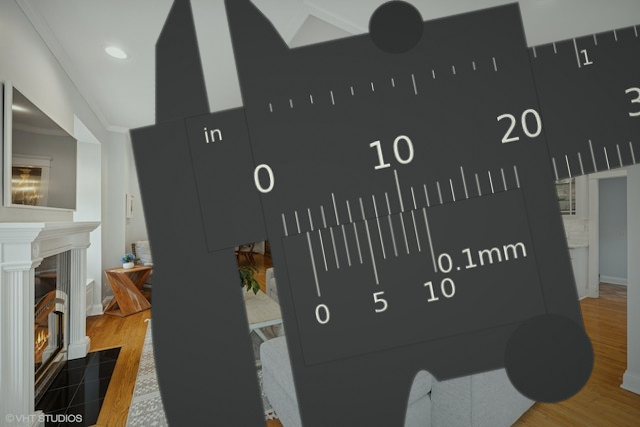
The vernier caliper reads 2.6 mm
